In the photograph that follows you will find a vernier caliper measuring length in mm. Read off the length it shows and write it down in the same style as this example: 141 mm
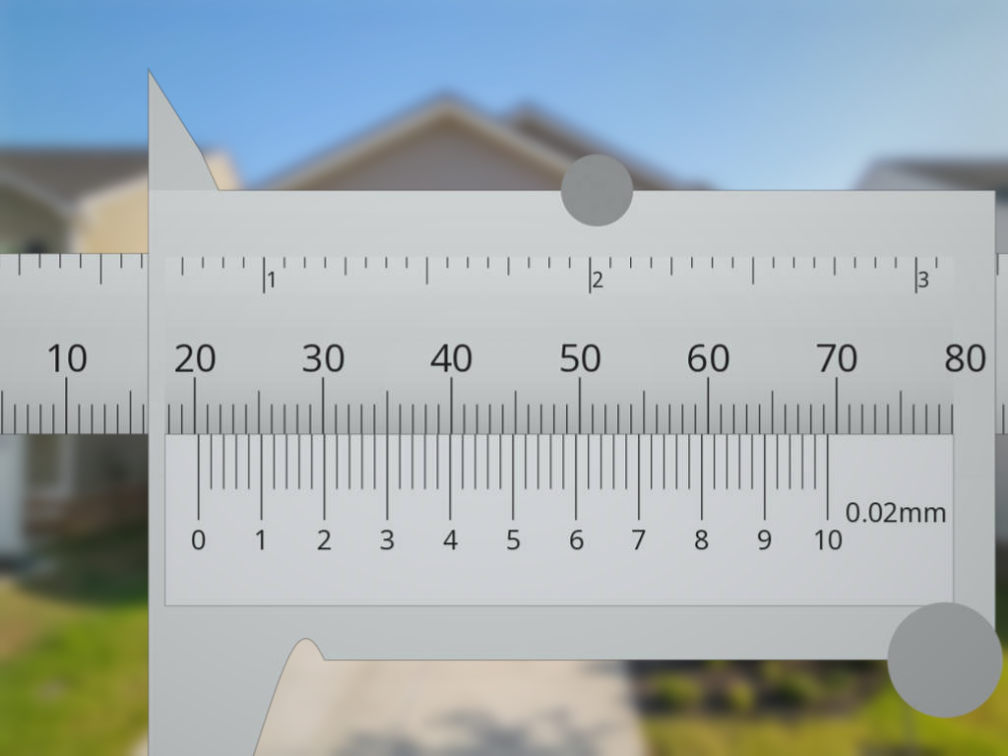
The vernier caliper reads 20.3 mm
